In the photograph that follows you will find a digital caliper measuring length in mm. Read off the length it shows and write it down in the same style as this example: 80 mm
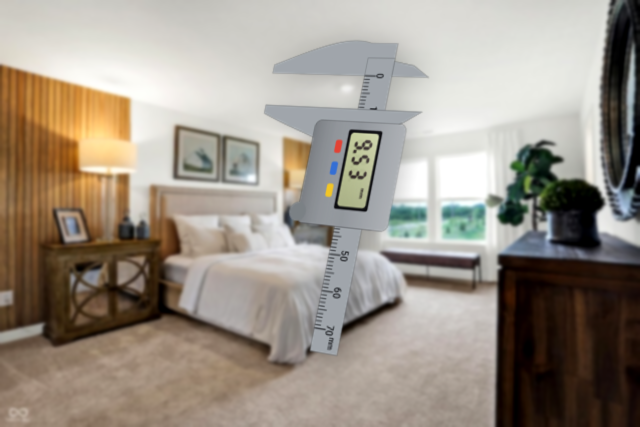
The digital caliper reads 9.53 mm
